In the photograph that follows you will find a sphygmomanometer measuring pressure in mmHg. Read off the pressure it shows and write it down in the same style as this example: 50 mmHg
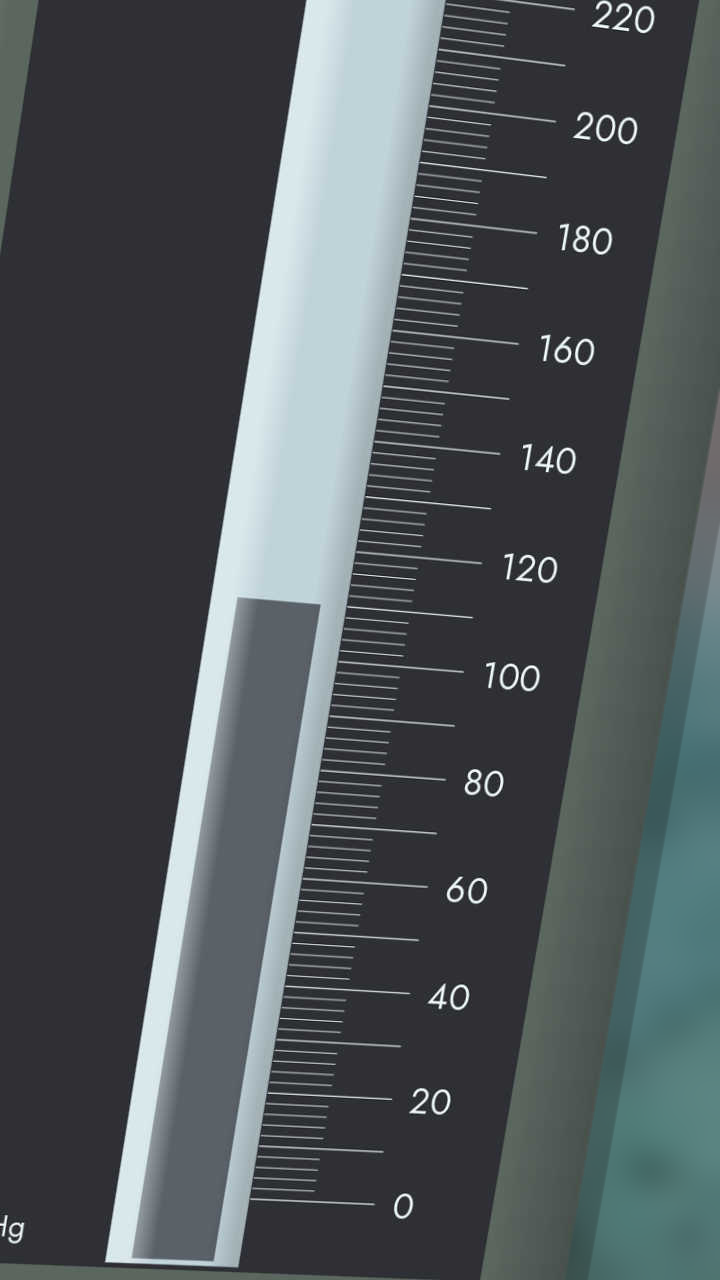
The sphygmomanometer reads 110 mmHg
